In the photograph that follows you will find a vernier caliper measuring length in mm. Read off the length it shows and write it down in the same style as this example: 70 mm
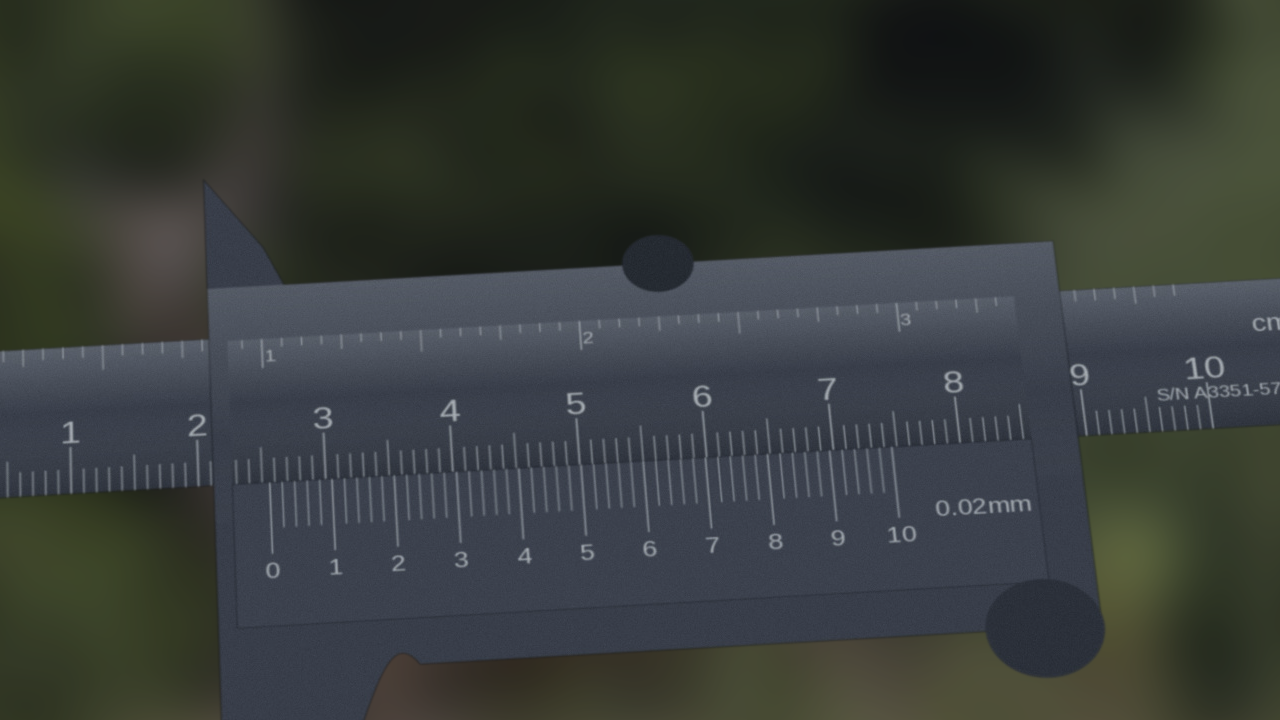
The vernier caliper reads 25.6 mm
